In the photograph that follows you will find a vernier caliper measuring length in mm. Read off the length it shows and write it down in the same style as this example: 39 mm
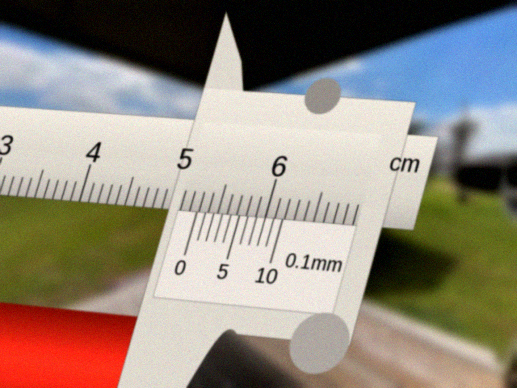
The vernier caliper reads 52.8 mm
